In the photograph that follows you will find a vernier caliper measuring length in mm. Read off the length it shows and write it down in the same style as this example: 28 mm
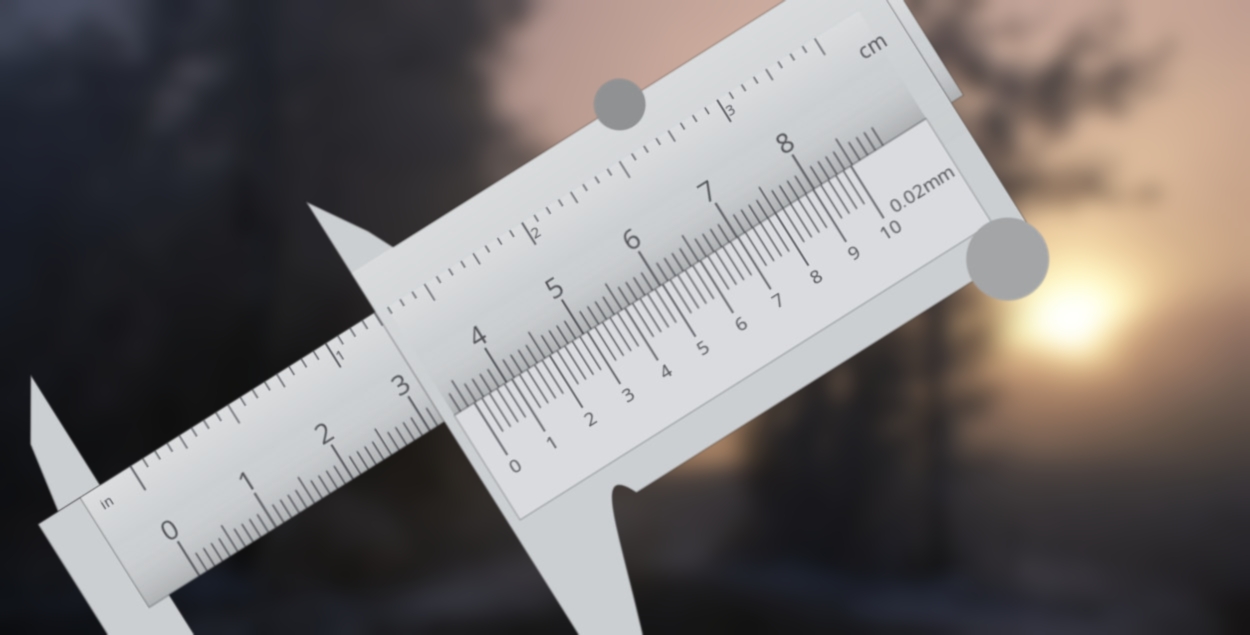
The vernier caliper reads 35.8 mm
